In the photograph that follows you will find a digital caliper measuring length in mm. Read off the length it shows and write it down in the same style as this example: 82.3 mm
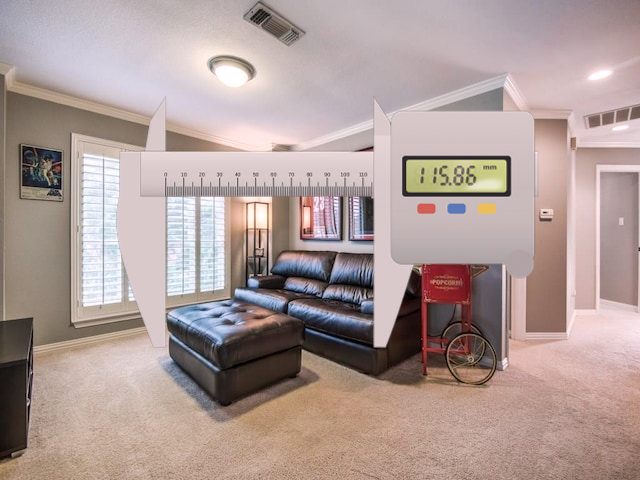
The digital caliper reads 115.86 mm
